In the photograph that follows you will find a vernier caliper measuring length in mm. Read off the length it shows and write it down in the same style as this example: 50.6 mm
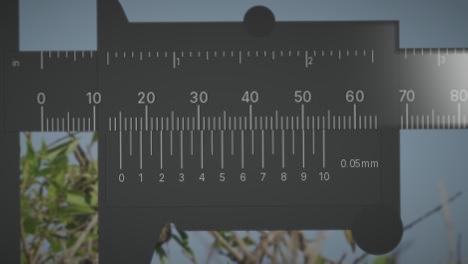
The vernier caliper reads 15.0 mm
